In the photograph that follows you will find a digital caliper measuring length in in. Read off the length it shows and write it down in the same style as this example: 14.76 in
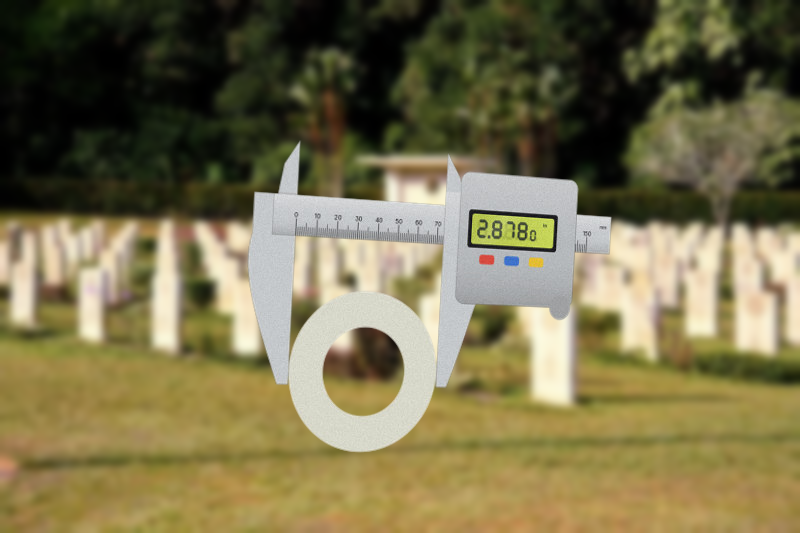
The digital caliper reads 2.8780 in
